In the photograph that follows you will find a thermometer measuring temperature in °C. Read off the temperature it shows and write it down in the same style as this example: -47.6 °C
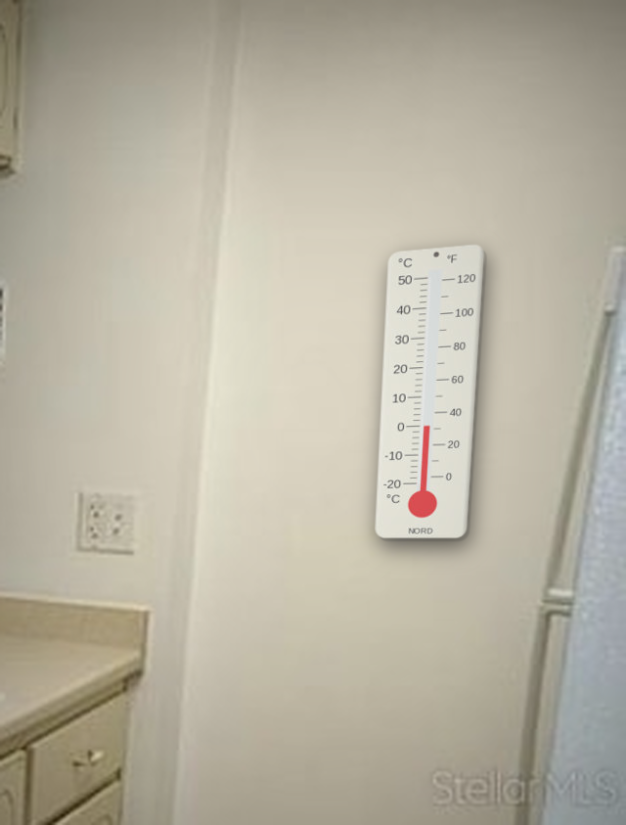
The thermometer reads 0 °C
